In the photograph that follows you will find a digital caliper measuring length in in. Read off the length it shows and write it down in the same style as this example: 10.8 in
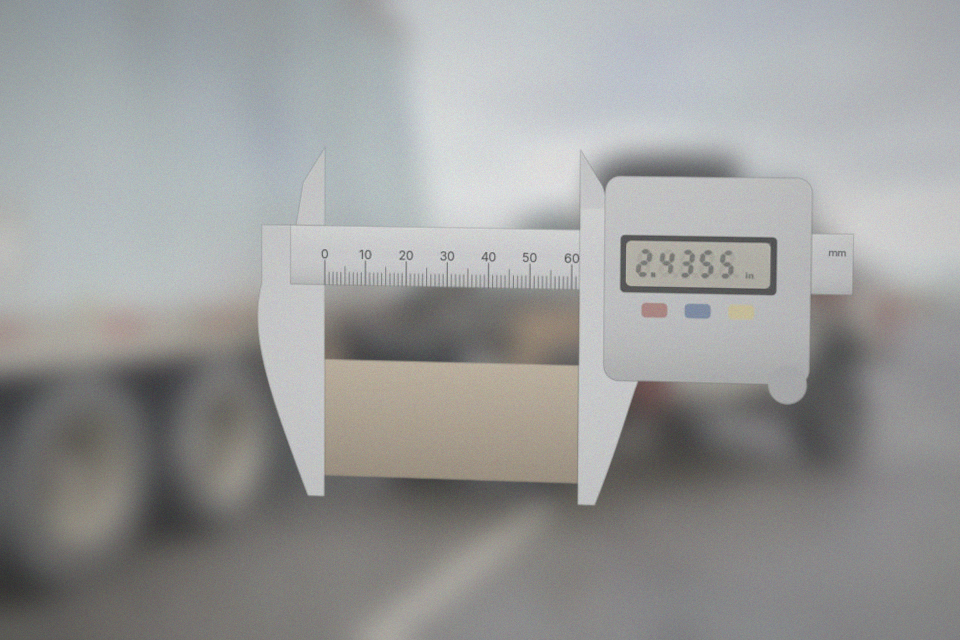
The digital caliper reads 2.4355 in
